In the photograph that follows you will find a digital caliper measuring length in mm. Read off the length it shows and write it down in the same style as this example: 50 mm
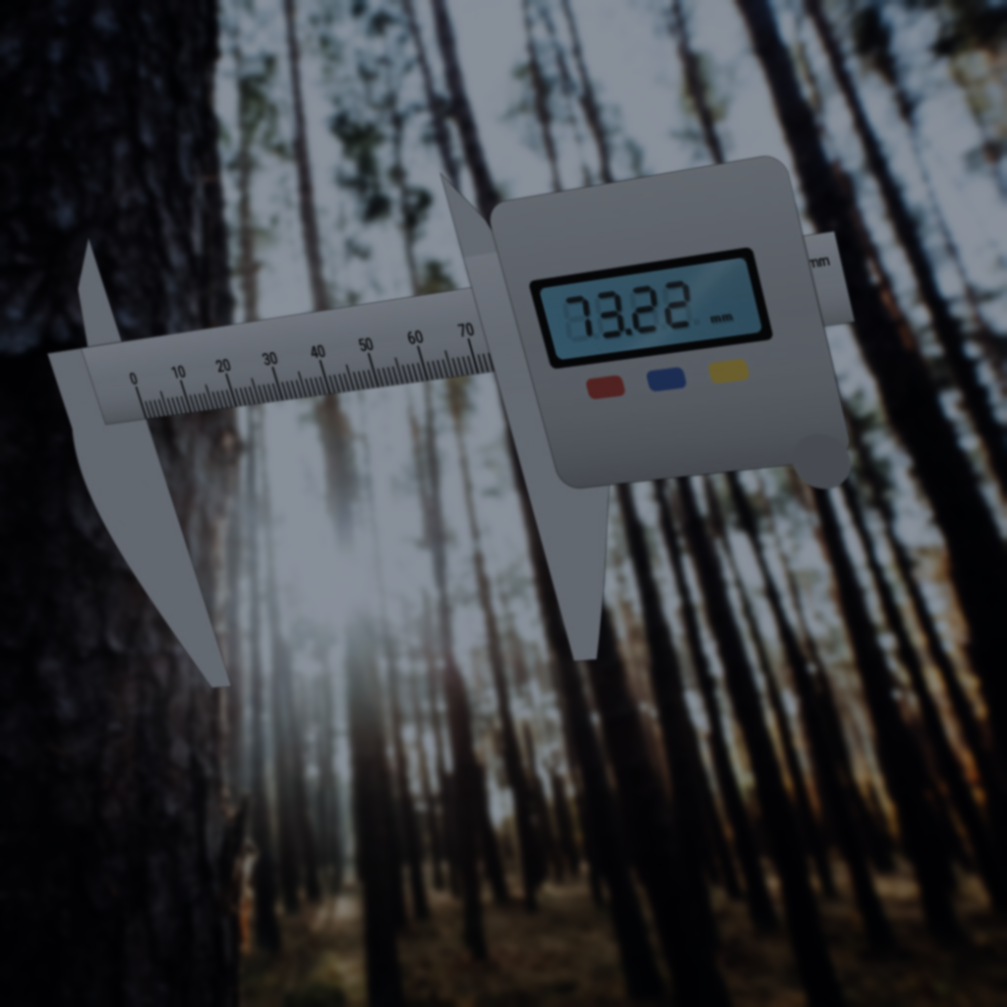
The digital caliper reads 73.22 mm
